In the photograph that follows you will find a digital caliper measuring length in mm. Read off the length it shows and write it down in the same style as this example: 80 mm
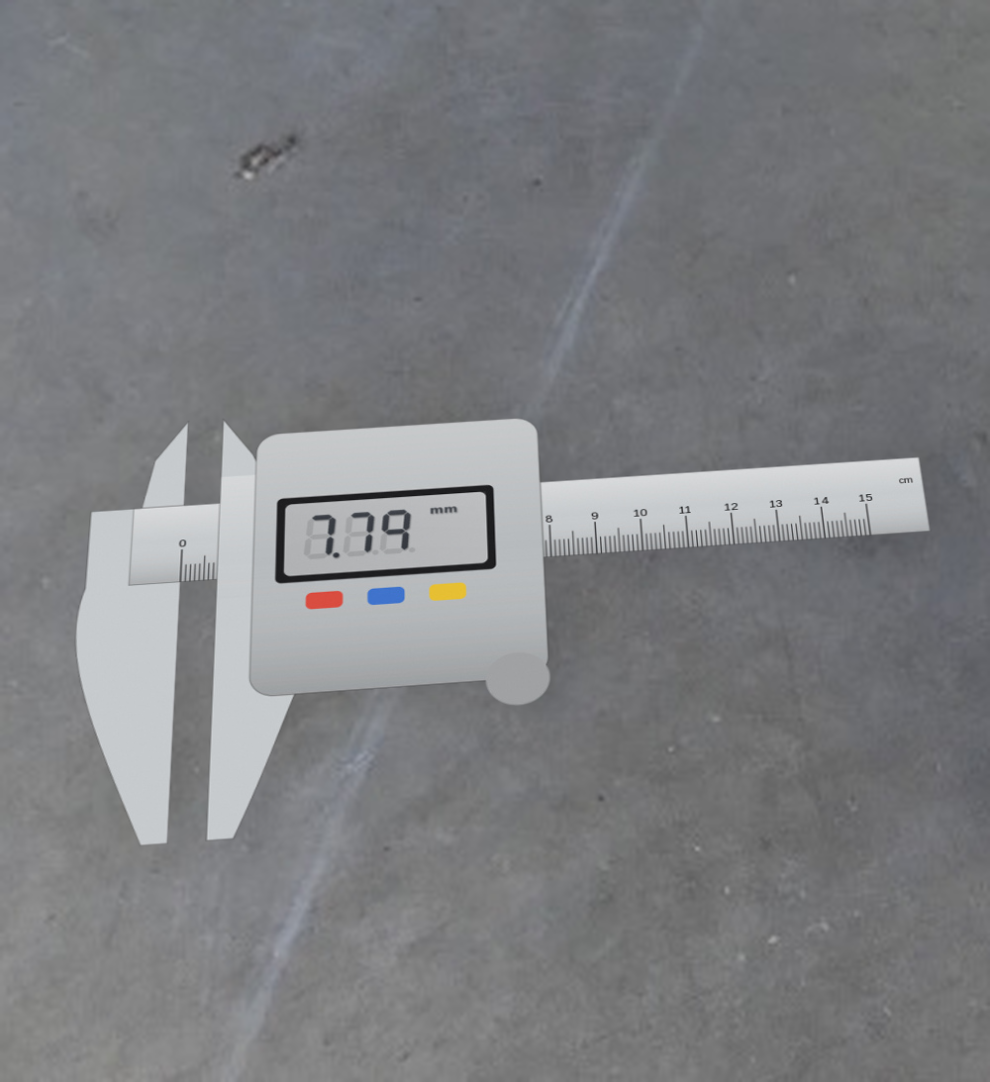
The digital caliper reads 7.79 mm
